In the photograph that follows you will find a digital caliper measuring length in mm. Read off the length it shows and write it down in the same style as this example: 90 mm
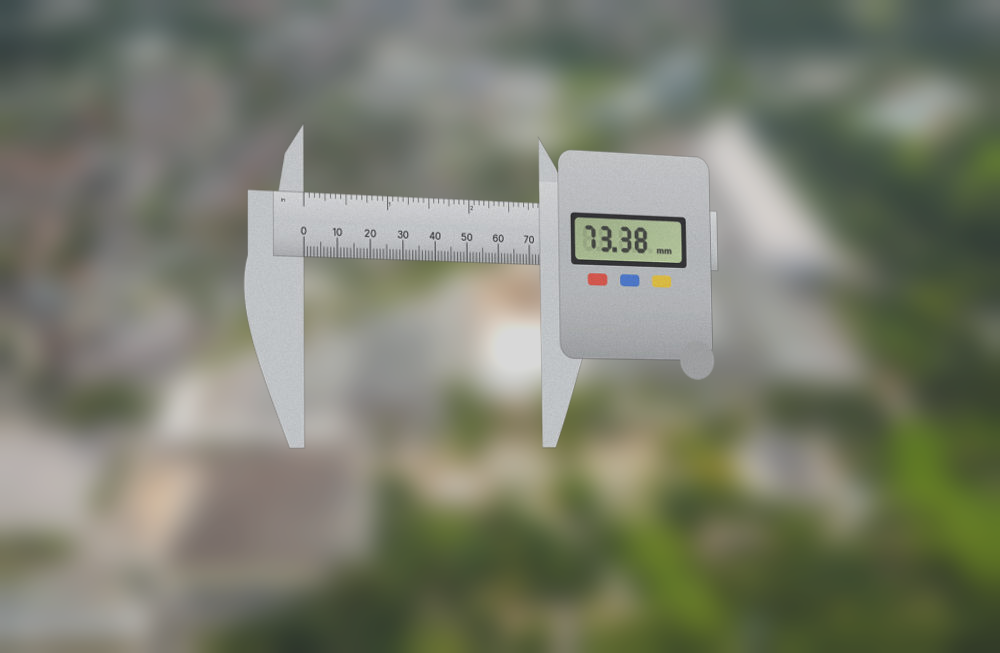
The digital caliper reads 73.38 mm
